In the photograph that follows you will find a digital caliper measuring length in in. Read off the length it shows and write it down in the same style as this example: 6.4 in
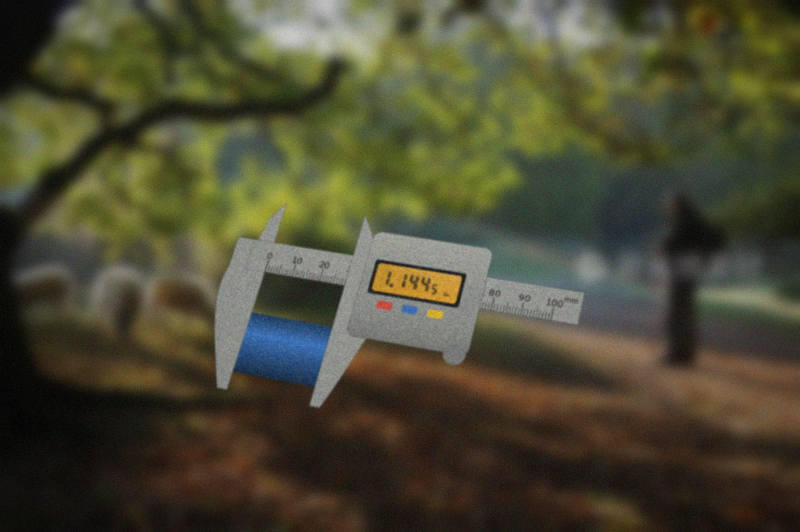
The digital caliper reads 1.1445 in
